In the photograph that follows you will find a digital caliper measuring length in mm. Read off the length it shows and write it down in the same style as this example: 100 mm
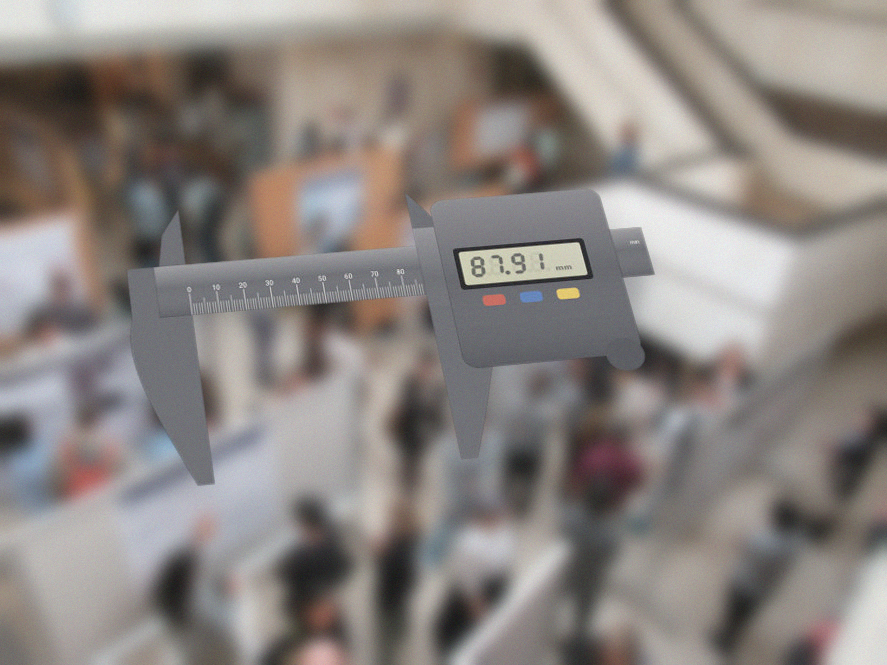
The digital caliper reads 87.91 mm
